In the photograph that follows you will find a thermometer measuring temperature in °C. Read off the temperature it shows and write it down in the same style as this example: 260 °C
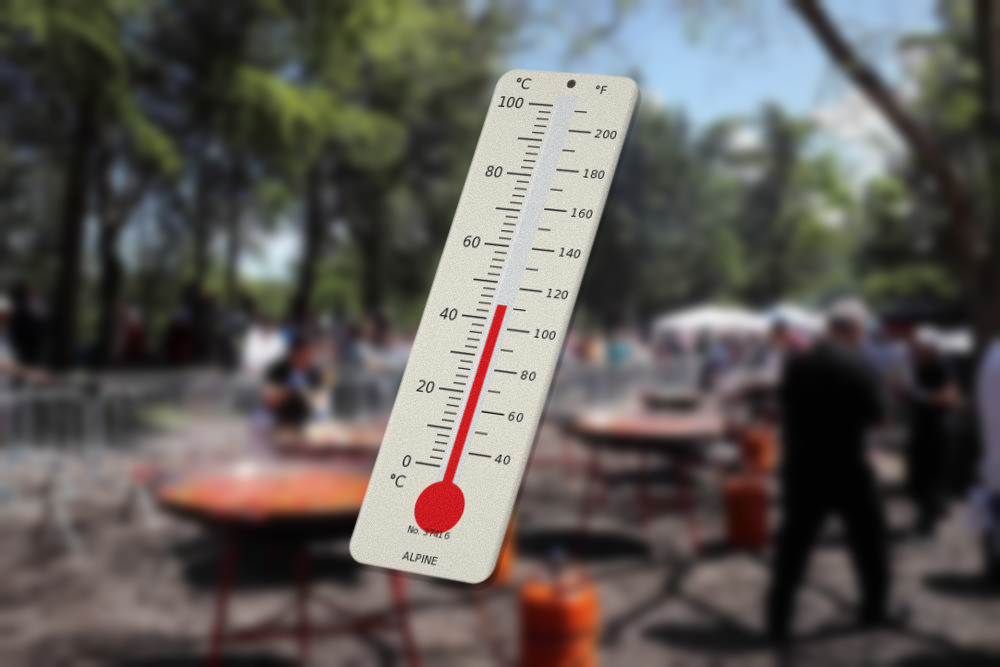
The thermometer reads 44 °C
